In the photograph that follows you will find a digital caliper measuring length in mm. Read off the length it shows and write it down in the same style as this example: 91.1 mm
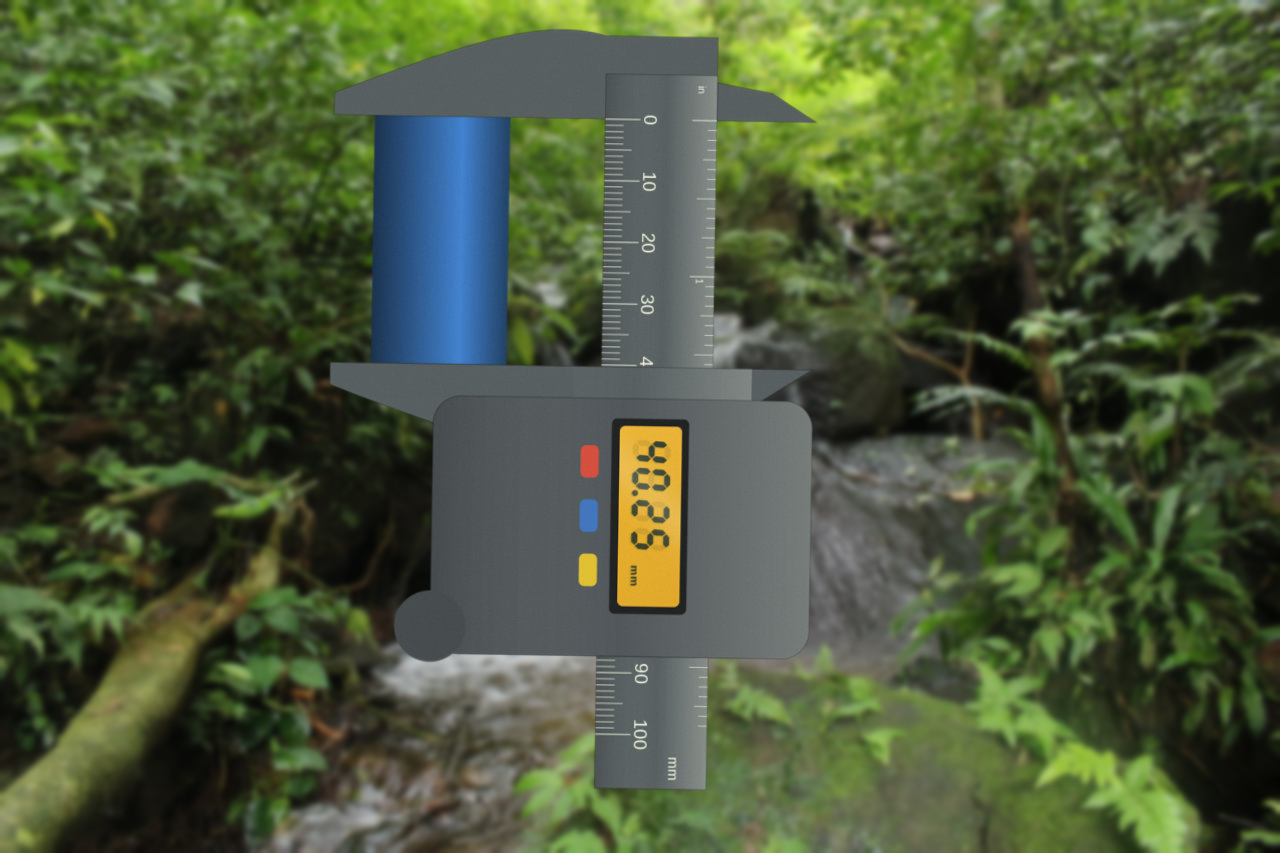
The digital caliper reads 40.25 mm
